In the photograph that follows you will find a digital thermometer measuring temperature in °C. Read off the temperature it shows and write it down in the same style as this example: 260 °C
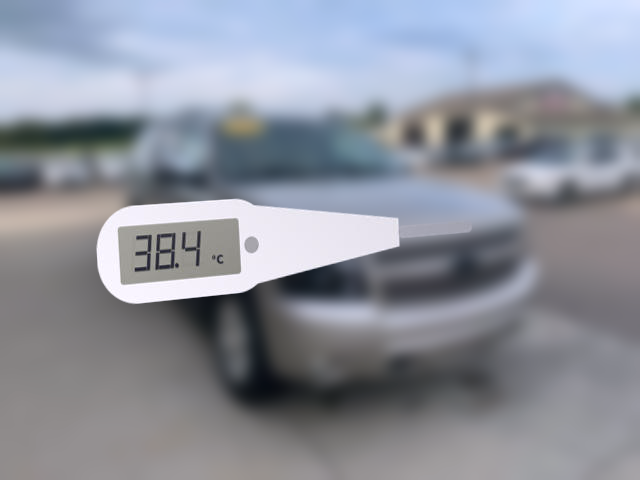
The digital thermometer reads 38.4 °C
